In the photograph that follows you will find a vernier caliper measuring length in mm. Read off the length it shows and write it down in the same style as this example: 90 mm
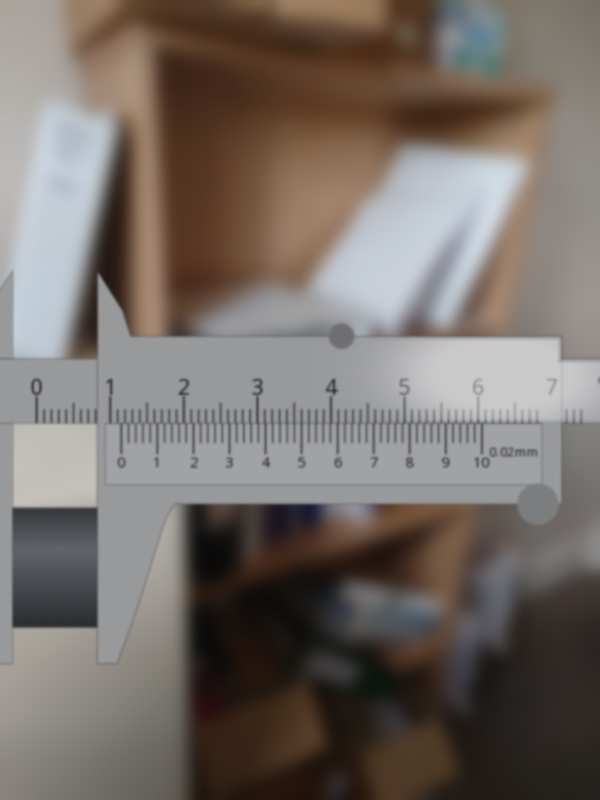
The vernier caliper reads 11.5 mm
